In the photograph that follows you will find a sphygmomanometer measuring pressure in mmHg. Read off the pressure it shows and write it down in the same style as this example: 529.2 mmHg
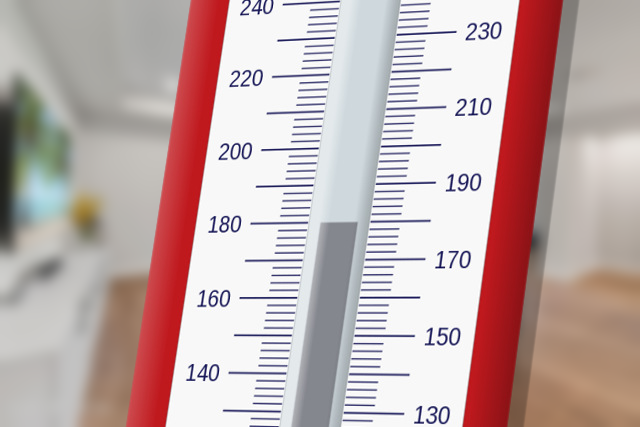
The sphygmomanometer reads 180 mmHg
